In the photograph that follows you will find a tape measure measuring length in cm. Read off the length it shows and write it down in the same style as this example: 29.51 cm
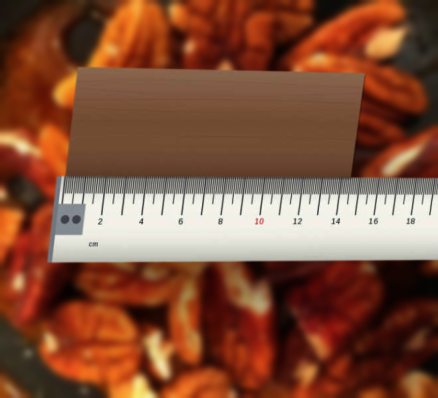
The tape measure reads 14.5 cm
